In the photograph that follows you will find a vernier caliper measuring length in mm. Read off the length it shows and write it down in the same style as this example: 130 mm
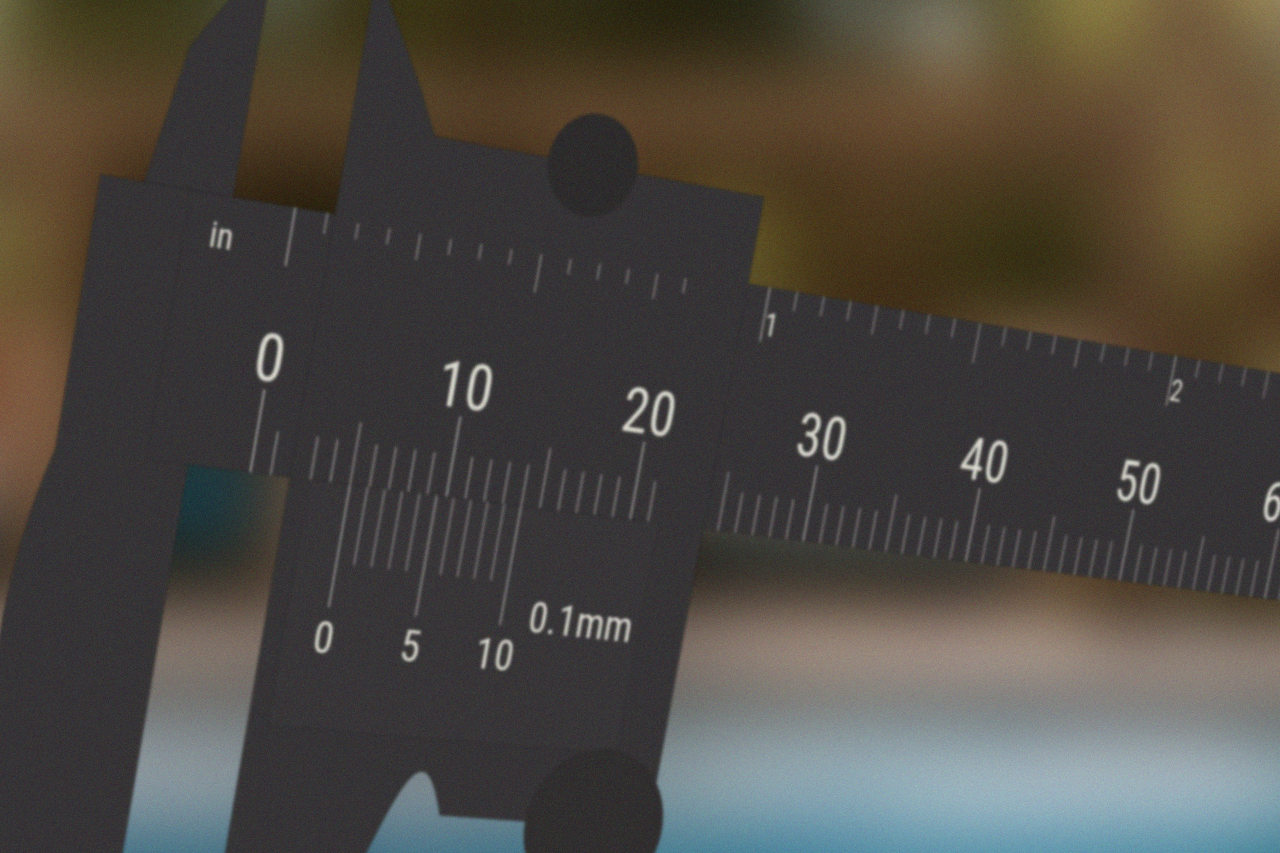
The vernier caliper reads 5.0 mm
